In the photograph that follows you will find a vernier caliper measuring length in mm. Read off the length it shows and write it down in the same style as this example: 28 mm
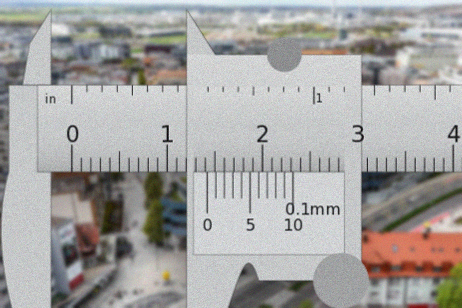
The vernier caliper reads 14.2 mm
